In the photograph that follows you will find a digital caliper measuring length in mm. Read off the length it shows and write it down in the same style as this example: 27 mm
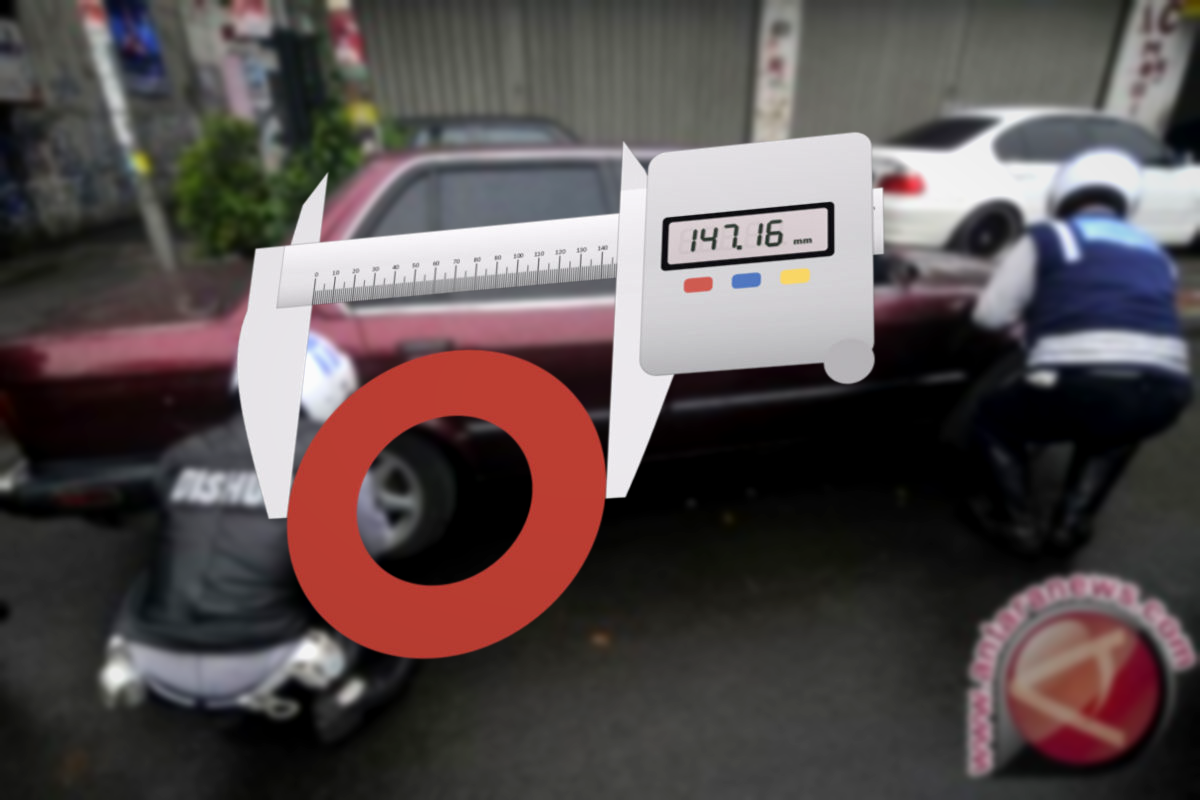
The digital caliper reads 147.16 mm
